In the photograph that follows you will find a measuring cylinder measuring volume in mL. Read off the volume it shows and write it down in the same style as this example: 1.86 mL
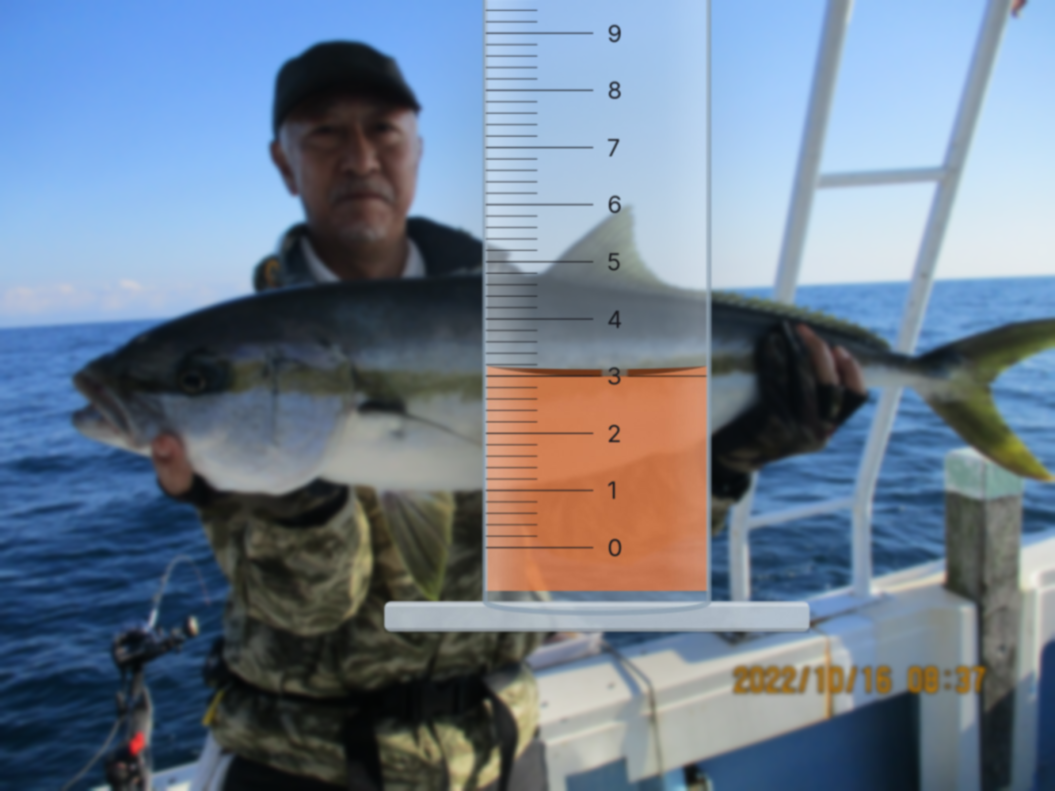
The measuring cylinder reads 3 mL
